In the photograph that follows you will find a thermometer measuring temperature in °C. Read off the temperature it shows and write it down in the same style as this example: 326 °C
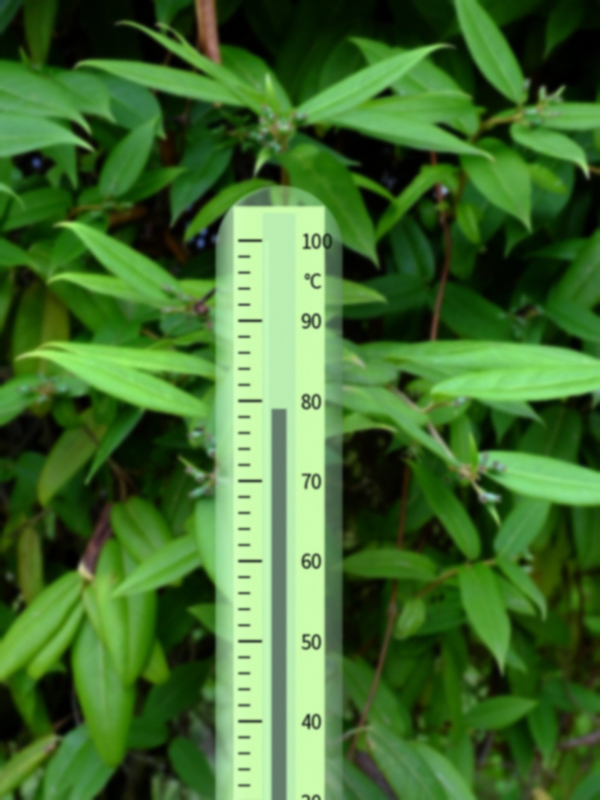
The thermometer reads 79 °C
